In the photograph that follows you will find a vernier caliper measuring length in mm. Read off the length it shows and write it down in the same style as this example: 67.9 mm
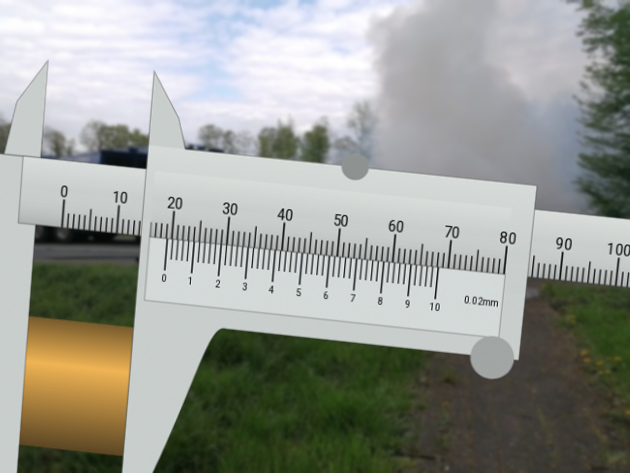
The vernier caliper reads 19.2 mm
